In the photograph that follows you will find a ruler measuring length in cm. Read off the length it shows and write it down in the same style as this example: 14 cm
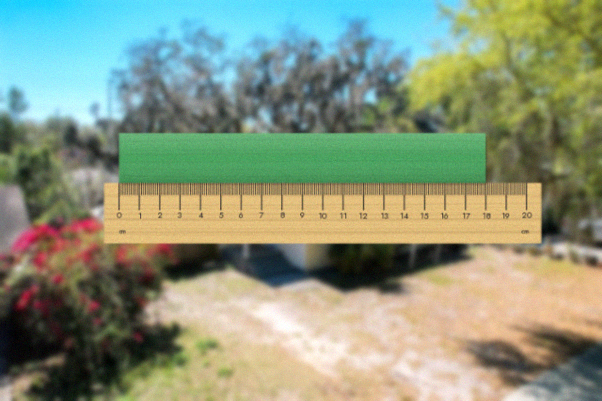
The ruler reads 18 cm
